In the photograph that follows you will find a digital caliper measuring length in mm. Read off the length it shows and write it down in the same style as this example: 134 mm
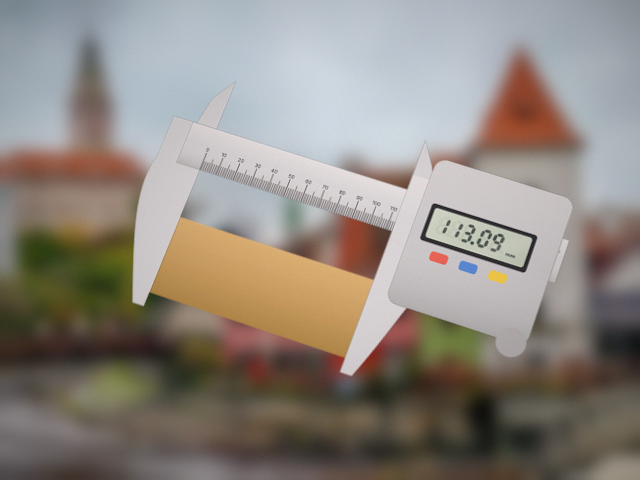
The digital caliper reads 113.09 mm
